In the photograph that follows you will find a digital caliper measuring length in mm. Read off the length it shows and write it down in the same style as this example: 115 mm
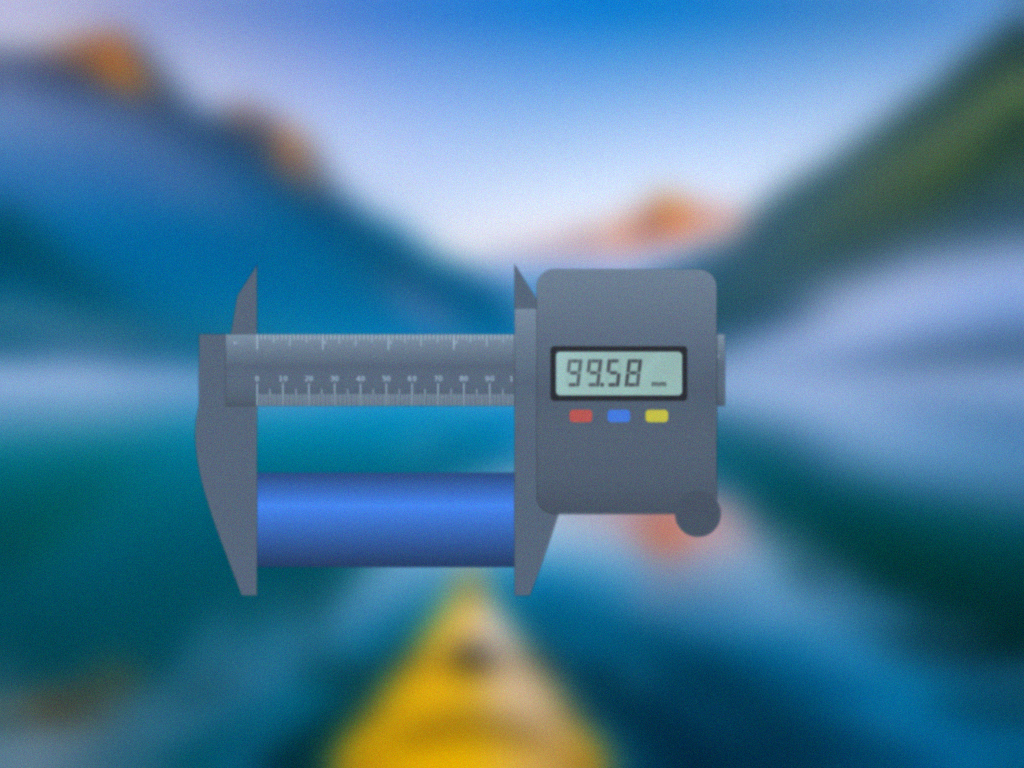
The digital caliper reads 99.58 mm
